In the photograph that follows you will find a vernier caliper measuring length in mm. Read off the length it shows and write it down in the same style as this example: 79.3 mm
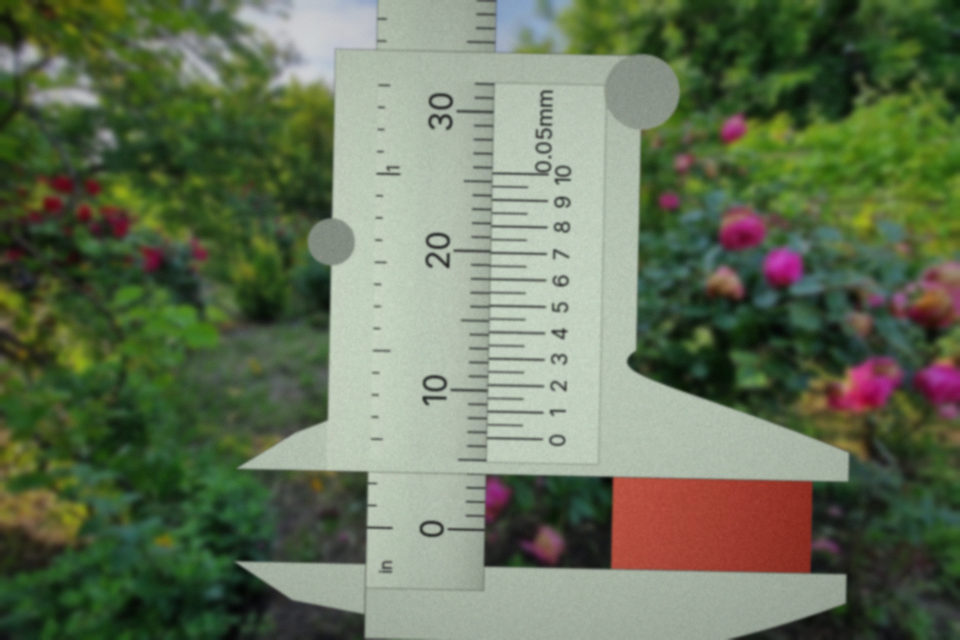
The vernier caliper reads 6.6 mm
